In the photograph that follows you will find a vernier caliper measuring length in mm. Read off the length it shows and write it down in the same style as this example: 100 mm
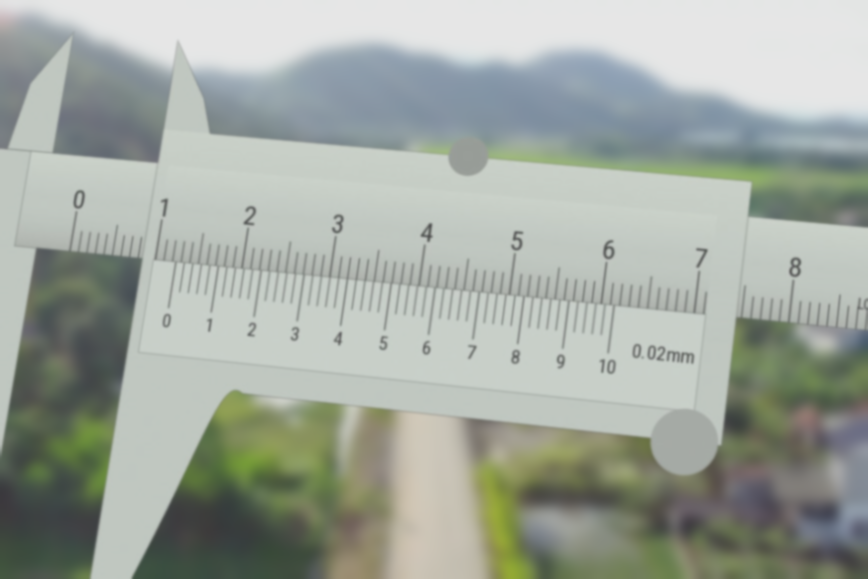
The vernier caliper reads 12.4 mm
